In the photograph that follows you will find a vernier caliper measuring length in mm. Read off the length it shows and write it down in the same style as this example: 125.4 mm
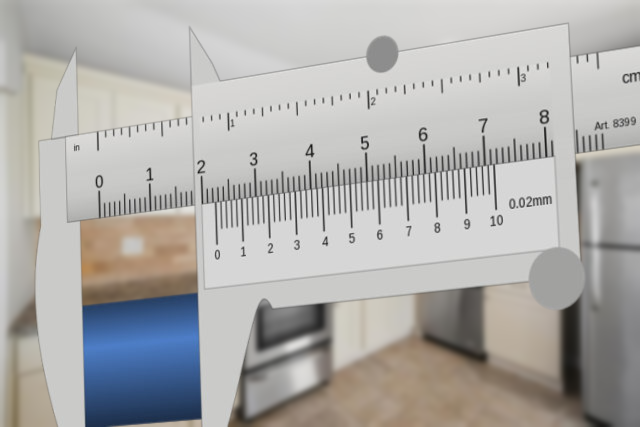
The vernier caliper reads 22.5 mm
